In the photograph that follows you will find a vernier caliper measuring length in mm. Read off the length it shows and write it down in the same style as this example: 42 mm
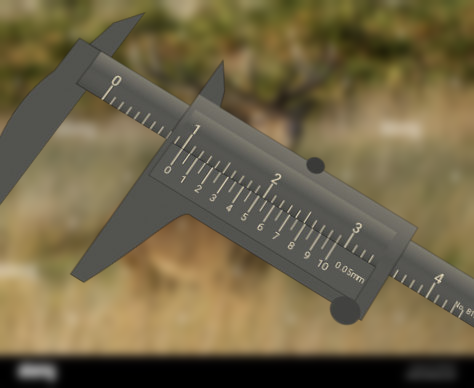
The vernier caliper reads 10.0 mm
